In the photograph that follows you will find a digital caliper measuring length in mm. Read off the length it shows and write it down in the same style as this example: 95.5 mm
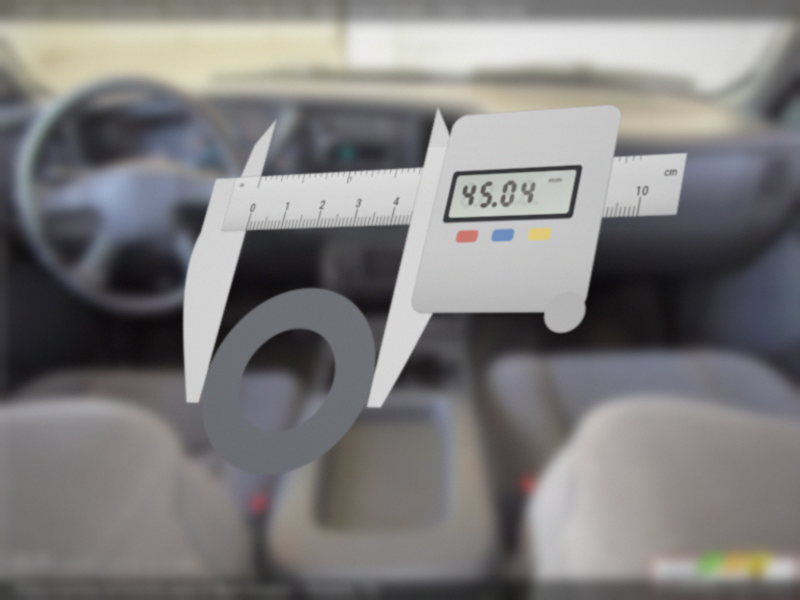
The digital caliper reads 45.04 mm
